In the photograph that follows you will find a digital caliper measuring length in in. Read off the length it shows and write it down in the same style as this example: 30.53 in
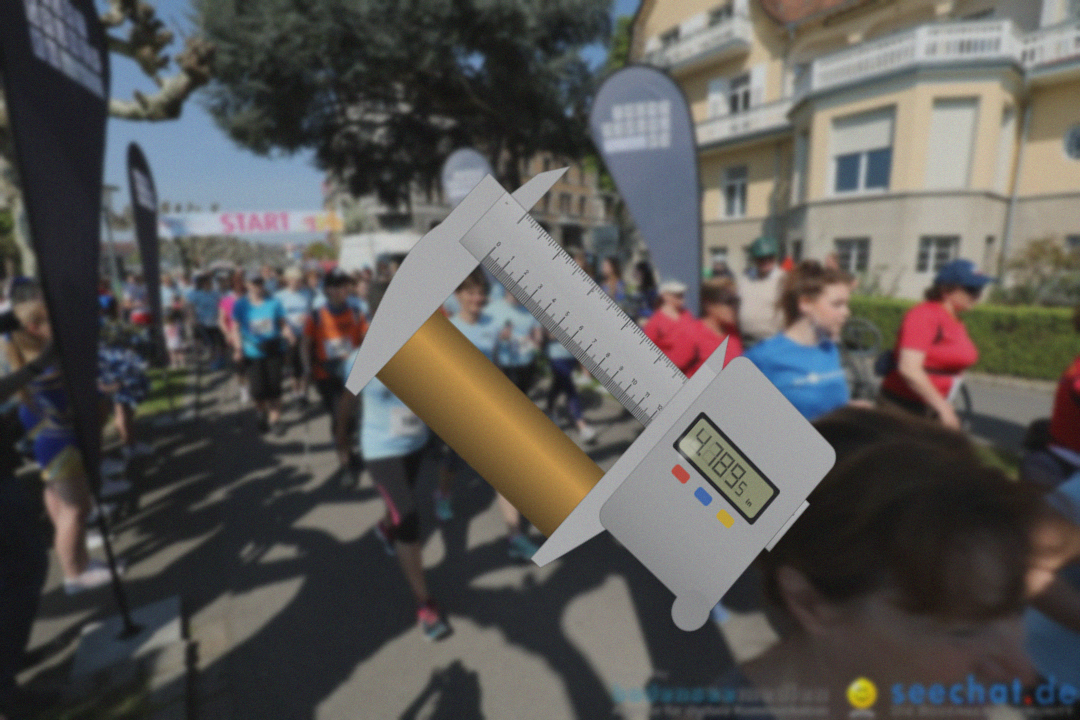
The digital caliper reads 4.7895 in
